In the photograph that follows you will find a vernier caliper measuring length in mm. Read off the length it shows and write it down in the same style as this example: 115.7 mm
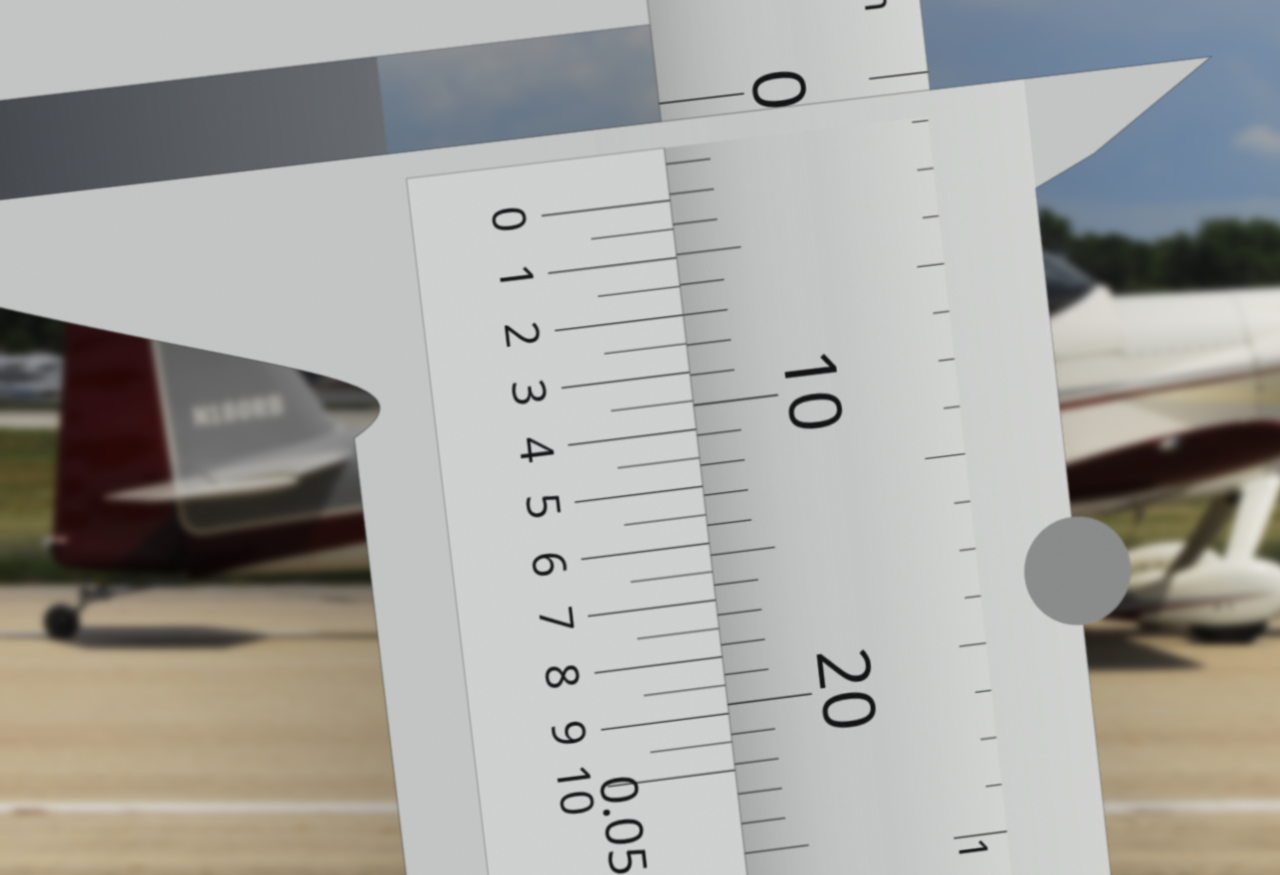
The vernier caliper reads 3.20 mm
